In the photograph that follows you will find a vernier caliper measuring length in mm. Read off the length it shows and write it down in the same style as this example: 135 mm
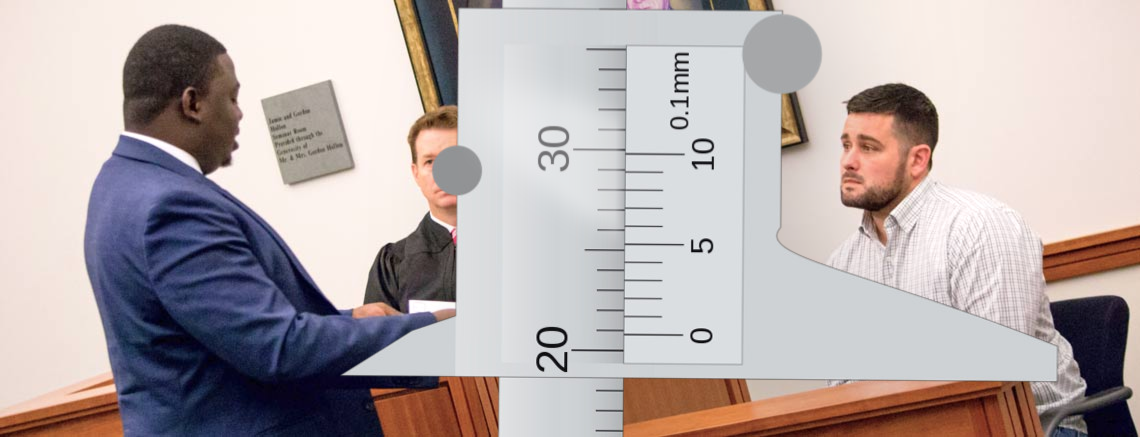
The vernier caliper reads 20.8 mm
